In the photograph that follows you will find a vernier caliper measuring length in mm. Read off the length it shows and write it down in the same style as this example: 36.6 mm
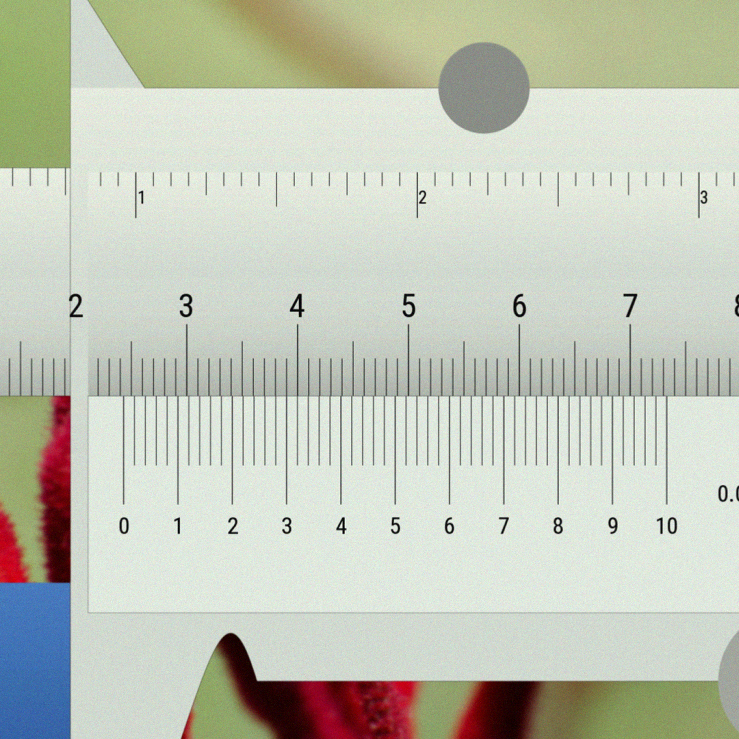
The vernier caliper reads 24.3 mm
